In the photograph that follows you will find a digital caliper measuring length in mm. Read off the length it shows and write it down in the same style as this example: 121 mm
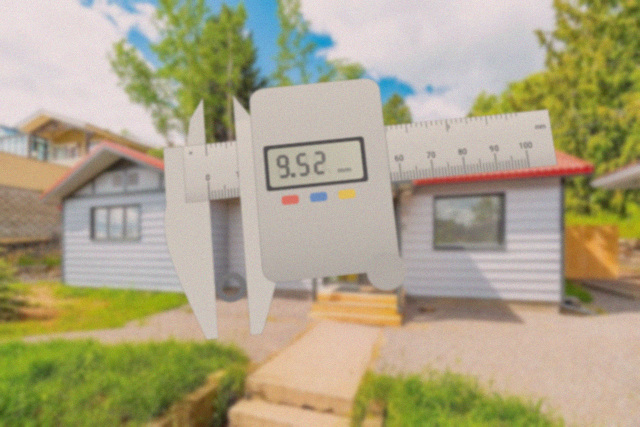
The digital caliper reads 9.52 mm
